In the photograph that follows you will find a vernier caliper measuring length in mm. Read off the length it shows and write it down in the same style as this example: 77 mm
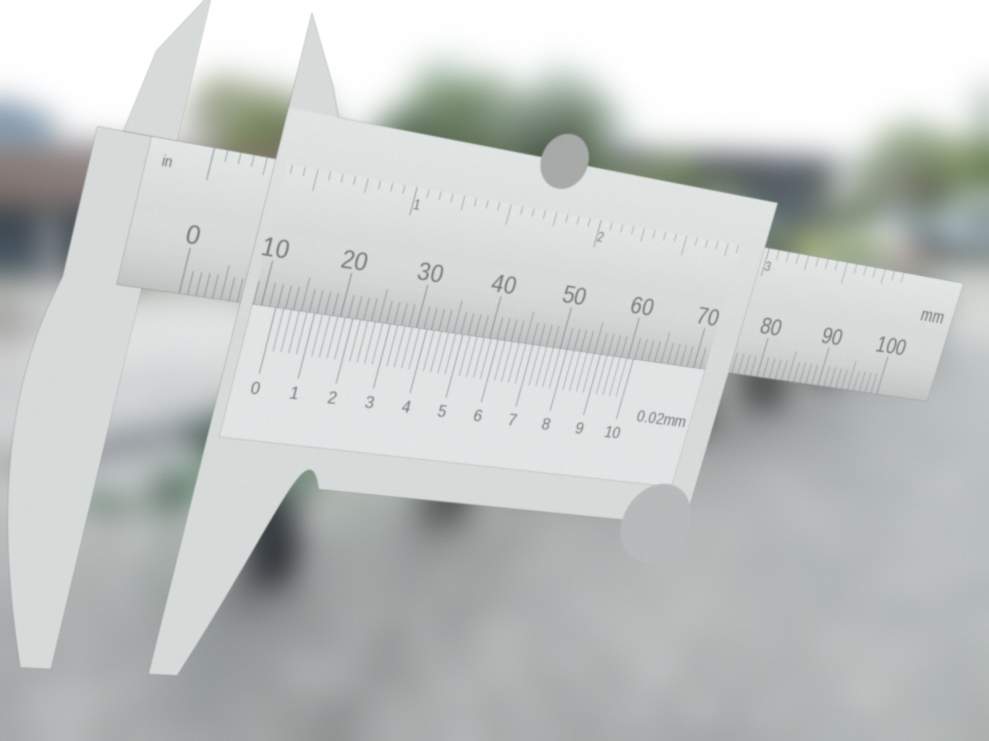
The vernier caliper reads 11.8 mm
